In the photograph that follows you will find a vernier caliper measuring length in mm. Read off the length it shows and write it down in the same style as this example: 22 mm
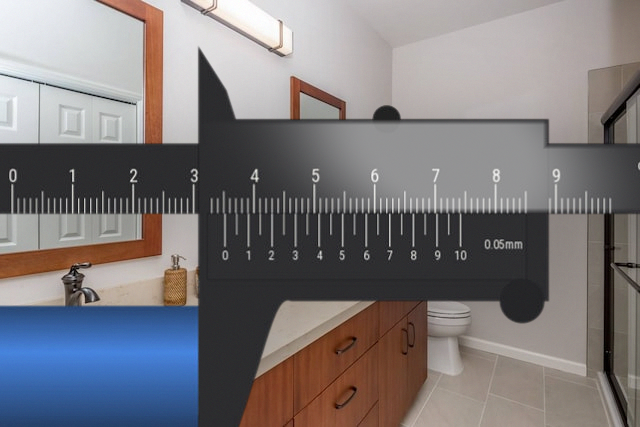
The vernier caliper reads 35.2 mm
